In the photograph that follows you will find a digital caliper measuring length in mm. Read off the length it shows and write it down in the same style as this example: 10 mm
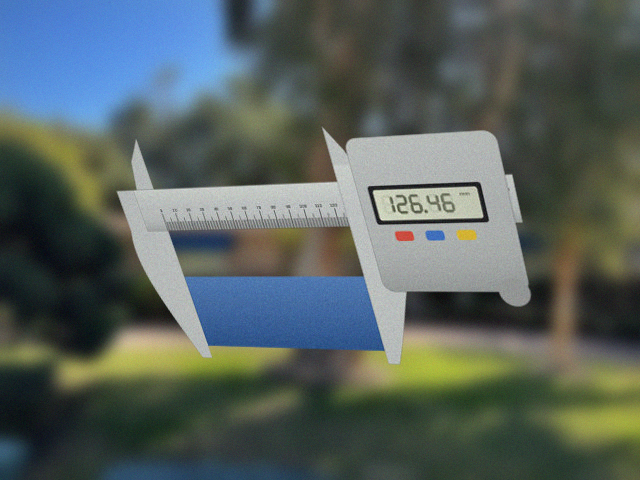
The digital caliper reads 126.46 mm
